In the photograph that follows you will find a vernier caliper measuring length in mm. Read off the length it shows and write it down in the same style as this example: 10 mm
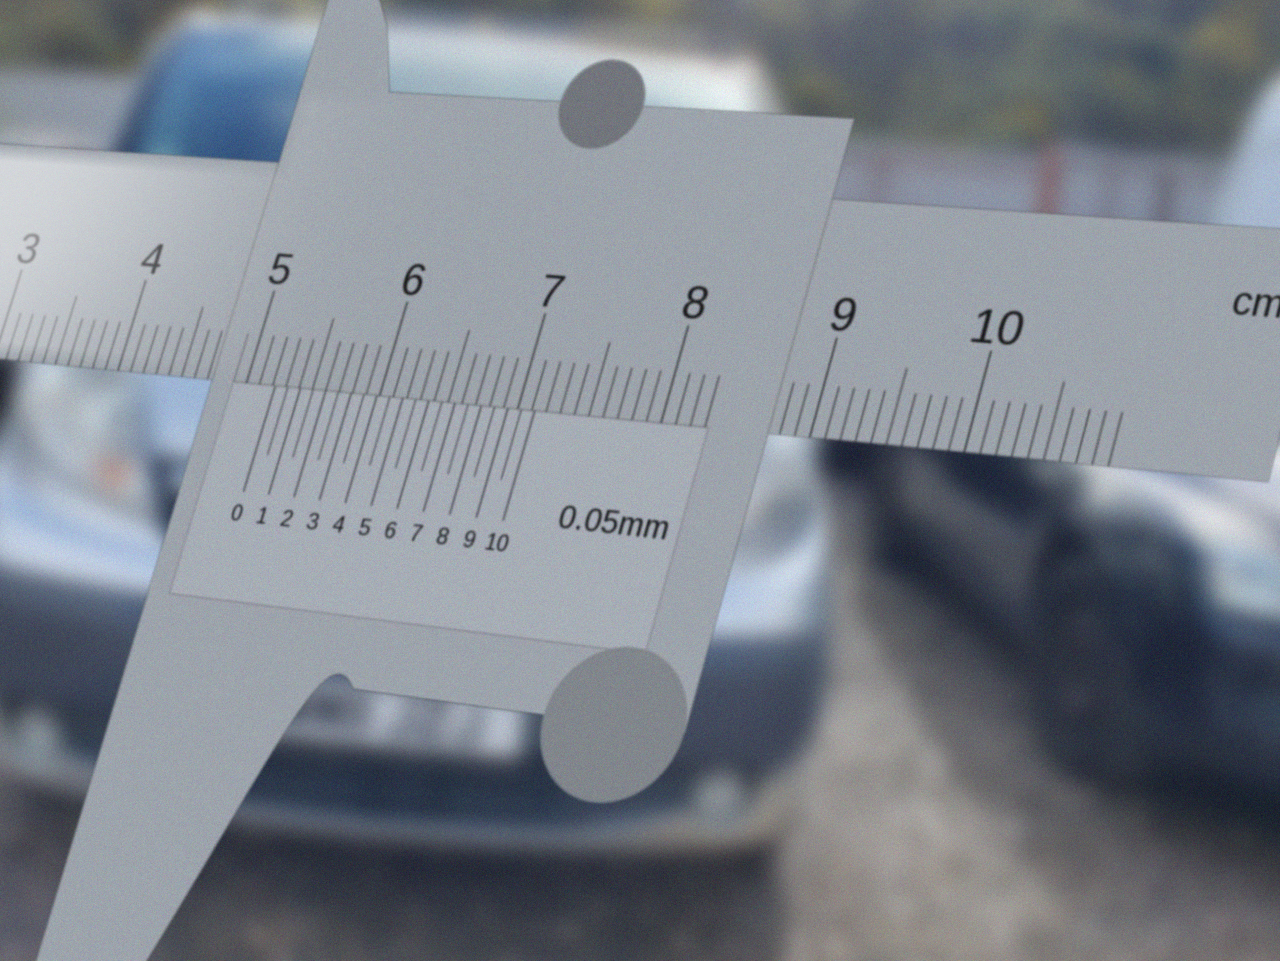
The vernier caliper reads 52.2 mm
